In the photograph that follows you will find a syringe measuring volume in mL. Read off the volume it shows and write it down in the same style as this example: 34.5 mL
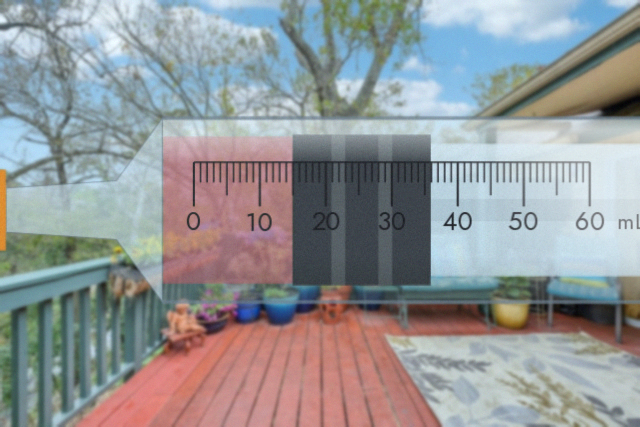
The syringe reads 15 mL
